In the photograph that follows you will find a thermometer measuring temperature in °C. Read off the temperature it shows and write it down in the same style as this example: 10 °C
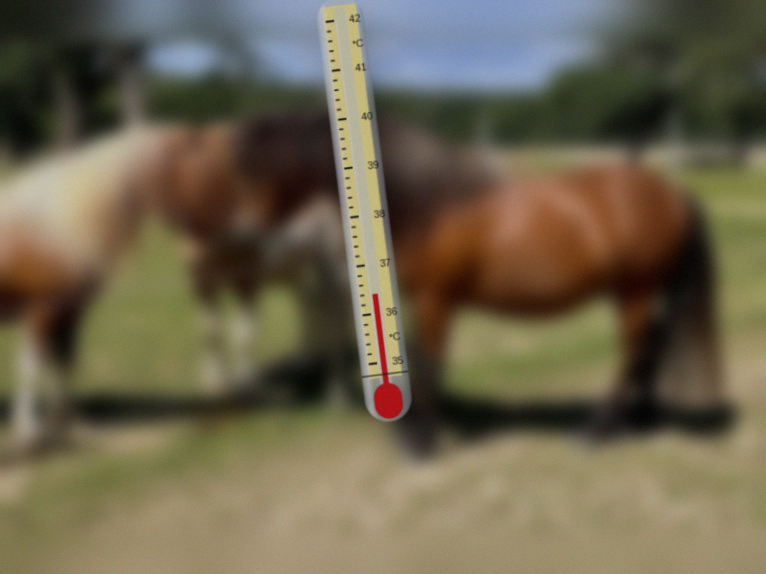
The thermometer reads 36.4 °C
